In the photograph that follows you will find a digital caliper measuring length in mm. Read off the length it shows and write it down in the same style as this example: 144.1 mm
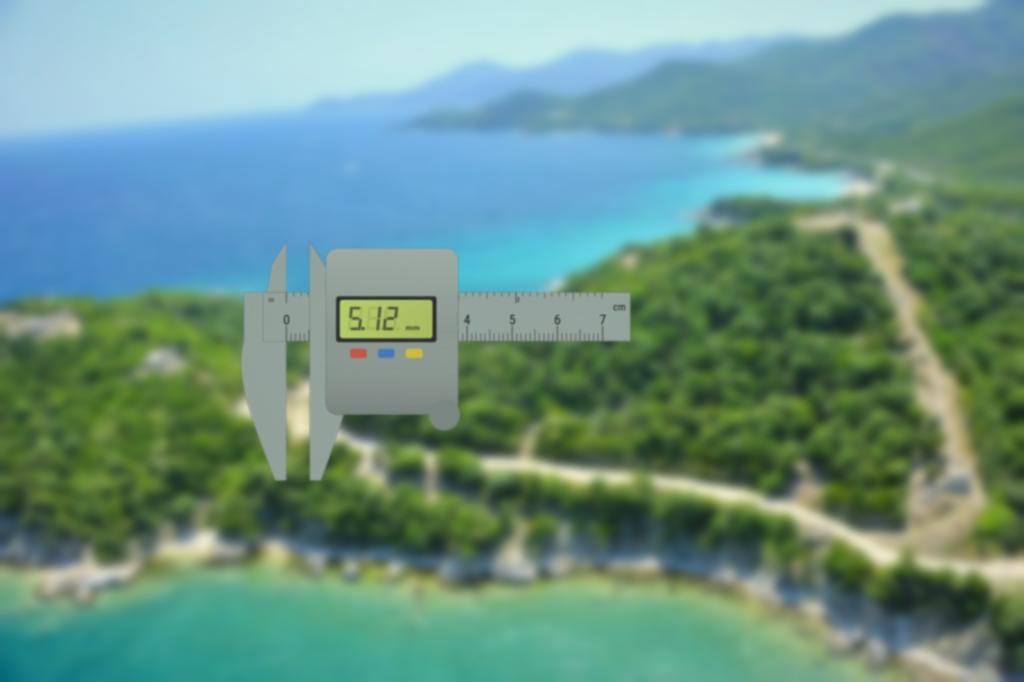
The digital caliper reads 5.12 mm
